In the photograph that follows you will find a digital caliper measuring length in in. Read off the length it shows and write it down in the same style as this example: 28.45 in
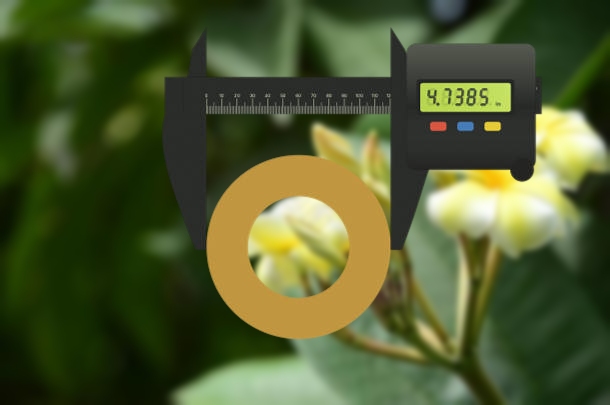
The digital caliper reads 4.7385 in
